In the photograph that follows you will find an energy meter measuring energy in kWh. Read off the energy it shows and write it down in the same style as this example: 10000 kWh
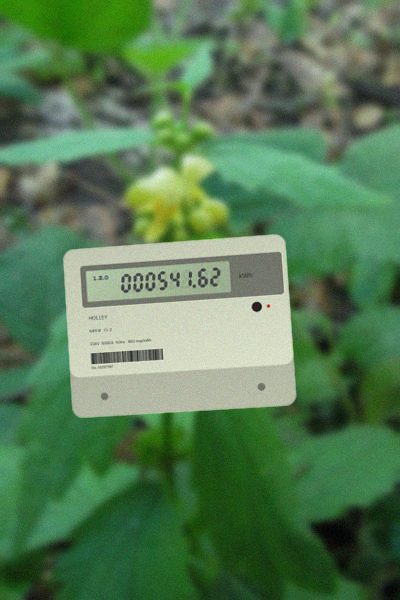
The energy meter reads 541.62 kWh
